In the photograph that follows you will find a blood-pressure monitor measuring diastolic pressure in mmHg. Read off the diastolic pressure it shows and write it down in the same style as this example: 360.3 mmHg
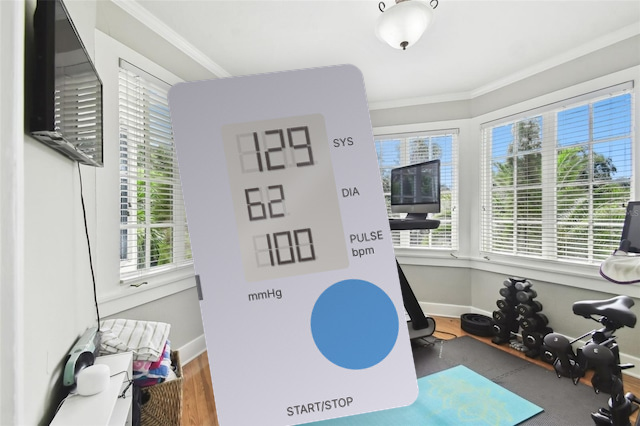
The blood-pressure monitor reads 62 mmHg
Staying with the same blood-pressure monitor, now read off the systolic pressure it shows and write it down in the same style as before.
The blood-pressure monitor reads 129 mmHg
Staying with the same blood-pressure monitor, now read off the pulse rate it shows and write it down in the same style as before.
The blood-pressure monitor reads 100 bpm
